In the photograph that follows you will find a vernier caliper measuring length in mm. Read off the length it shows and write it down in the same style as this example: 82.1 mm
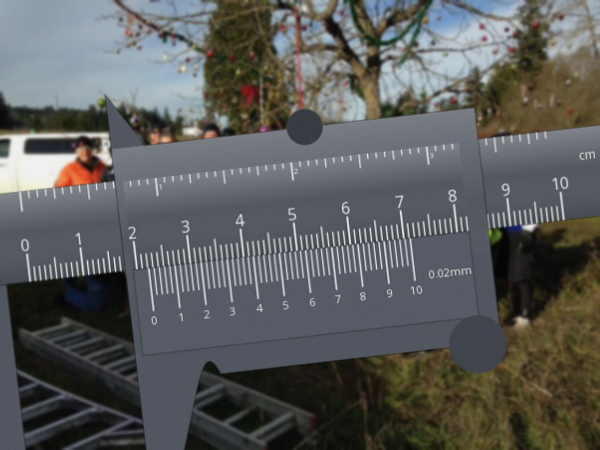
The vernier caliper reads 22.2 mm
